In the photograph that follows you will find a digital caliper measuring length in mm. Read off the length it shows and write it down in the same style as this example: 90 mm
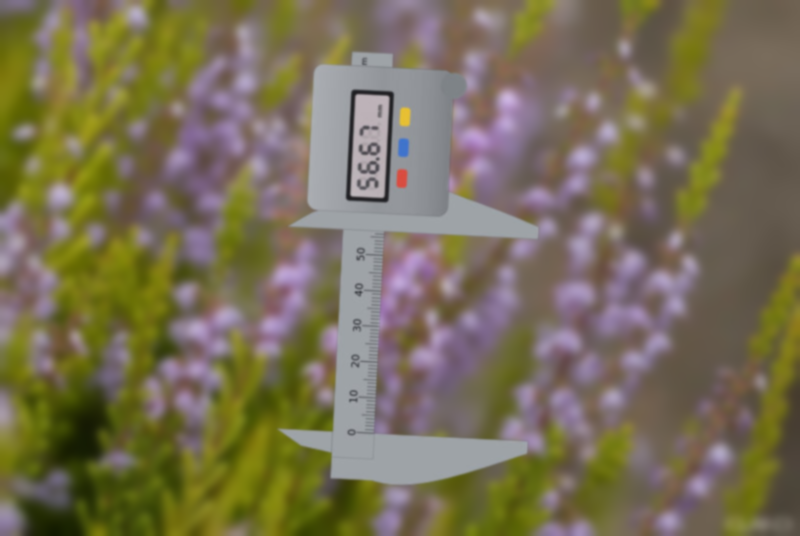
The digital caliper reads 56.67 mm
